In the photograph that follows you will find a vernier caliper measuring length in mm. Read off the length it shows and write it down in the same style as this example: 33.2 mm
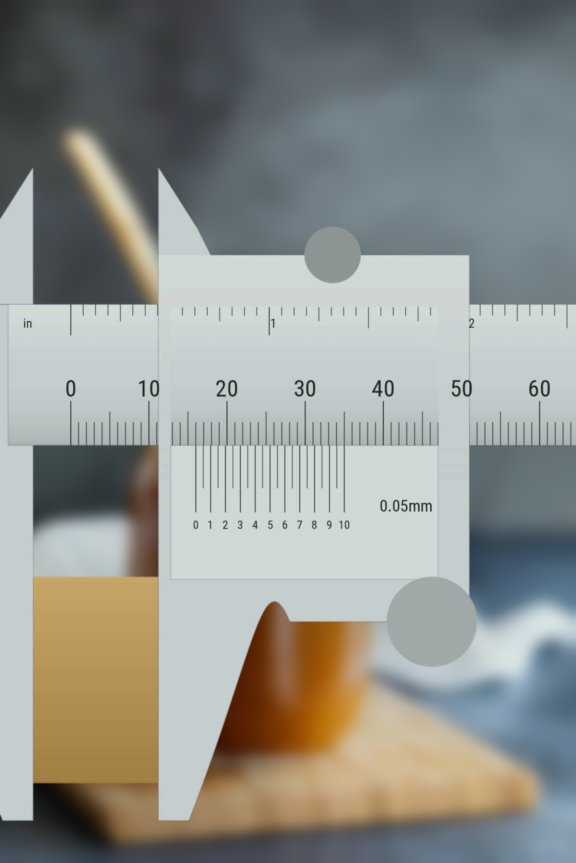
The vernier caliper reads 16.0 mm
